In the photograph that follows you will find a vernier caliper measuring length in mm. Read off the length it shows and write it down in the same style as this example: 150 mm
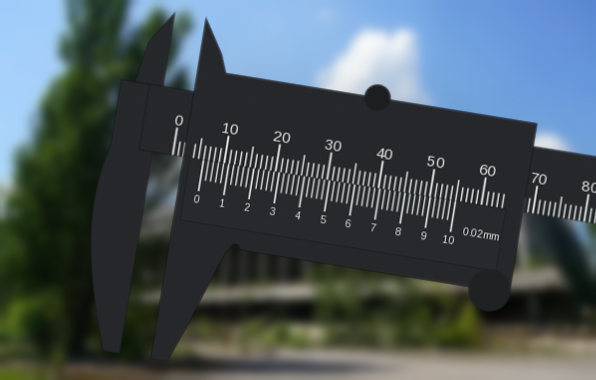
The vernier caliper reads 6.0 mm
